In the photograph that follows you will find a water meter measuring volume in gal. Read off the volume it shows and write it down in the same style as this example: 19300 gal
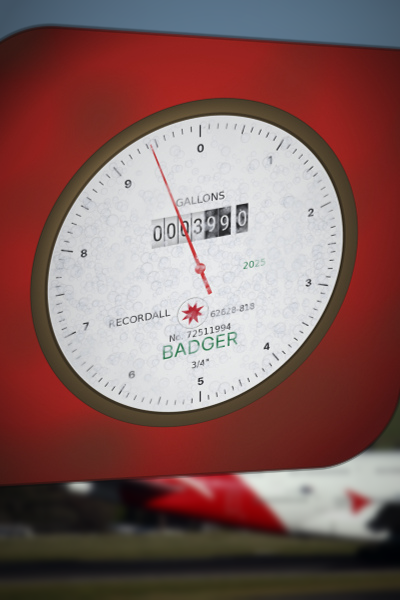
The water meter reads 3989.4 gal
